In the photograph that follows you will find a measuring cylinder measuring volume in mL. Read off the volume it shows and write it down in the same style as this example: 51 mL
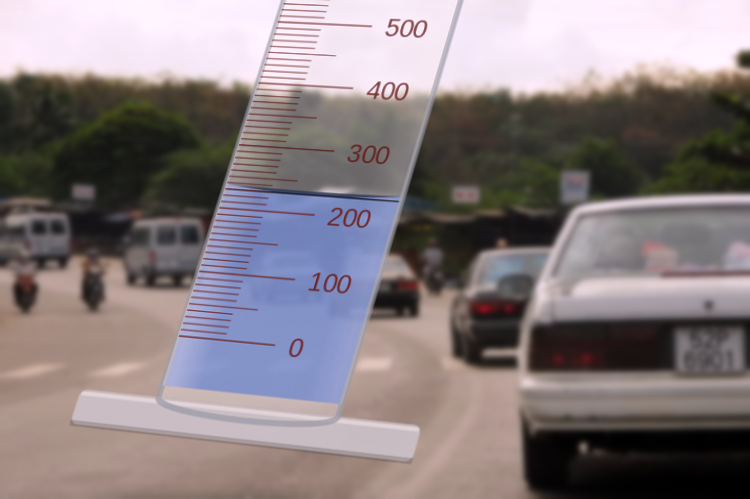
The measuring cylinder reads 230 mL
